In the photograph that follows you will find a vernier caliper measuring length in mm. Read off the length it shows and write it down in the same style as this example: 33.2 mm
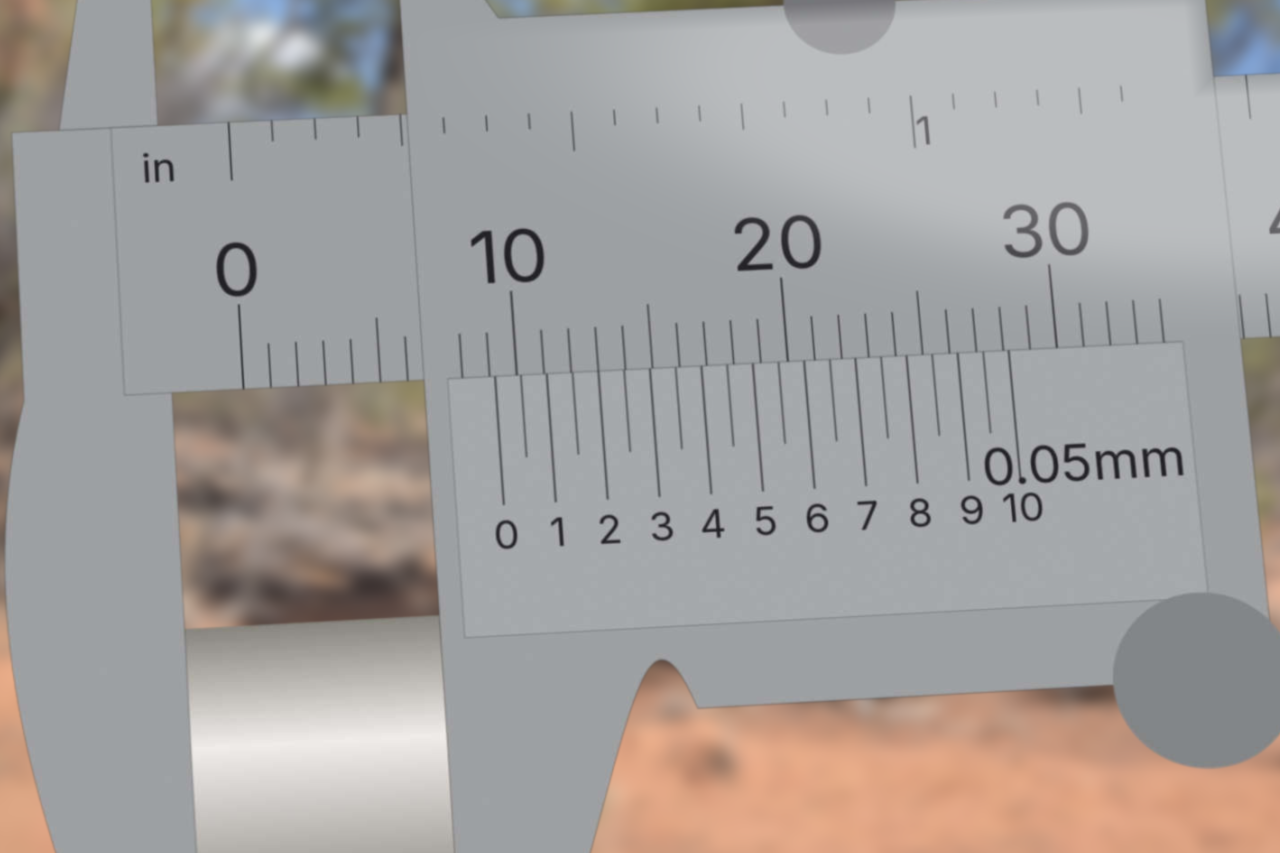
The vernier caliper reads 9.2 mm
